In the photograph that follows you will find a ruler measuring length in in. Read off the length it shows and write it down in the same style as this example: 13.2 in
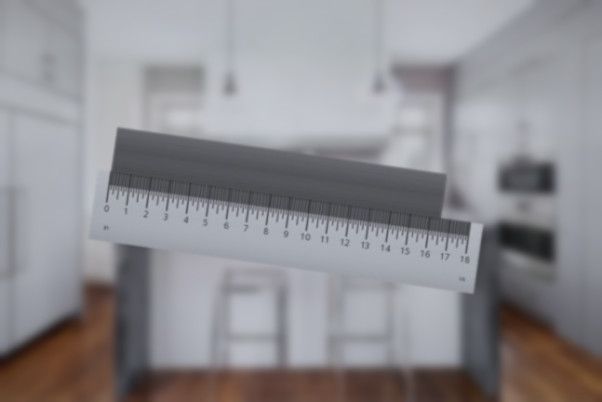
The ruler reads 16.5 in
